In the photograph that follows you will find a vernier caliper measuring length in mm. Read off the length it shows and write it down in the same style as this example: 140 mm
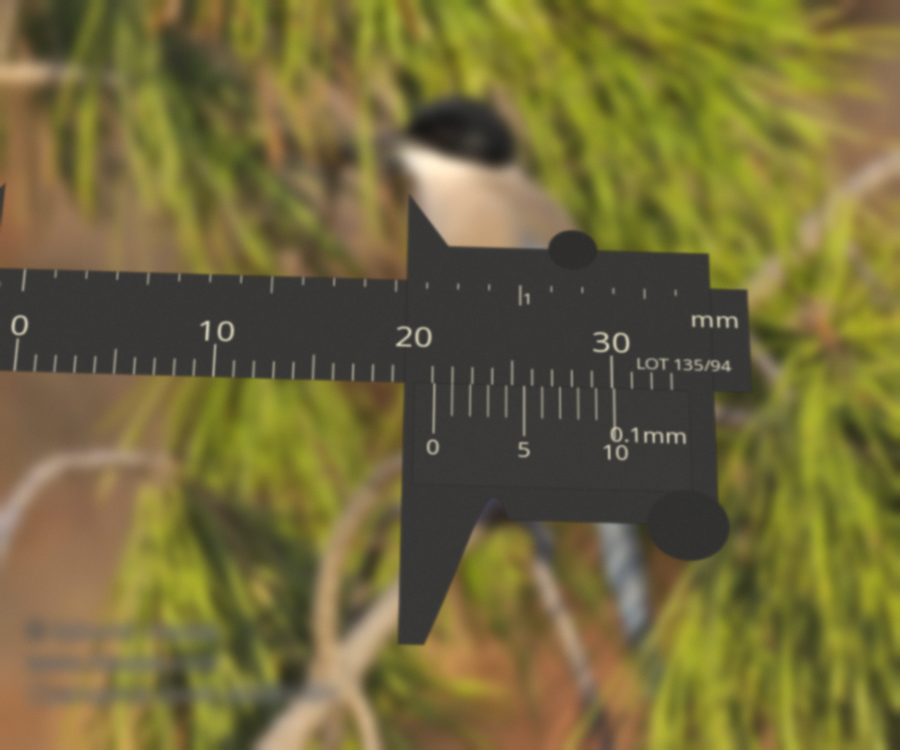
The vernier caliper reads 21.1 mm
